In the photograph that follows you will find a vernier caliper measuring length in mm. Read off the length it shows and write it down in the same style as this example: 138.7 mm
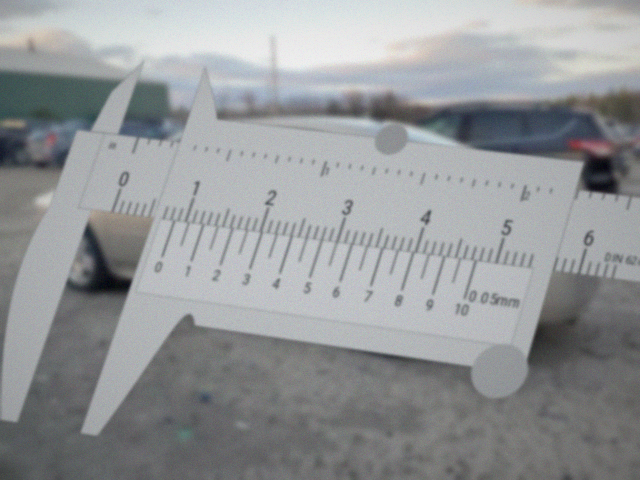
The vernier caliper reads 8.5 mm
